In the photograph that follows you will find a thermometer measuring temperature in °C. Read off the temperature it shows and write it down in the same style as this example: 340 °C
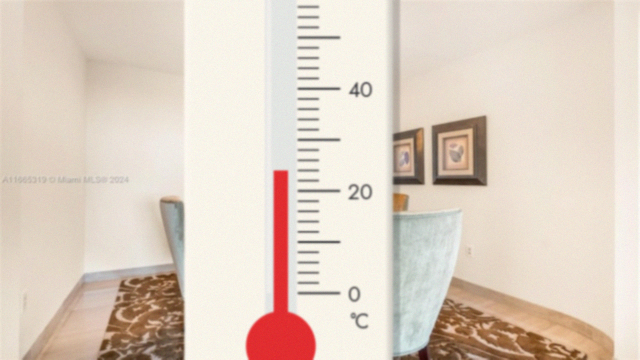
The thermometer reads 24 °C
